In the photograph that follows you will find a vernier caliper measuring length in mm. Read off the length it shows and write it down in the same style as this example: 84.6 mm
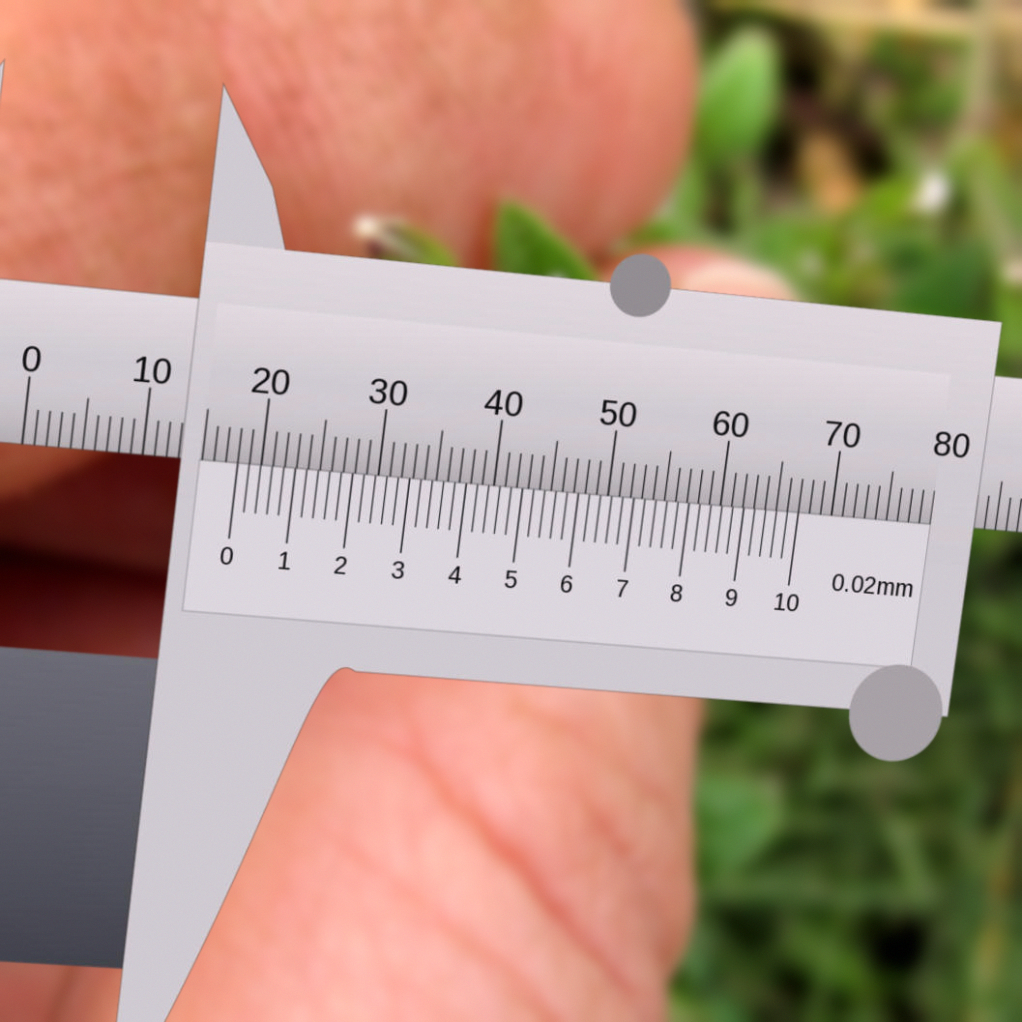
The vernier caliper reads 18.0 mm
